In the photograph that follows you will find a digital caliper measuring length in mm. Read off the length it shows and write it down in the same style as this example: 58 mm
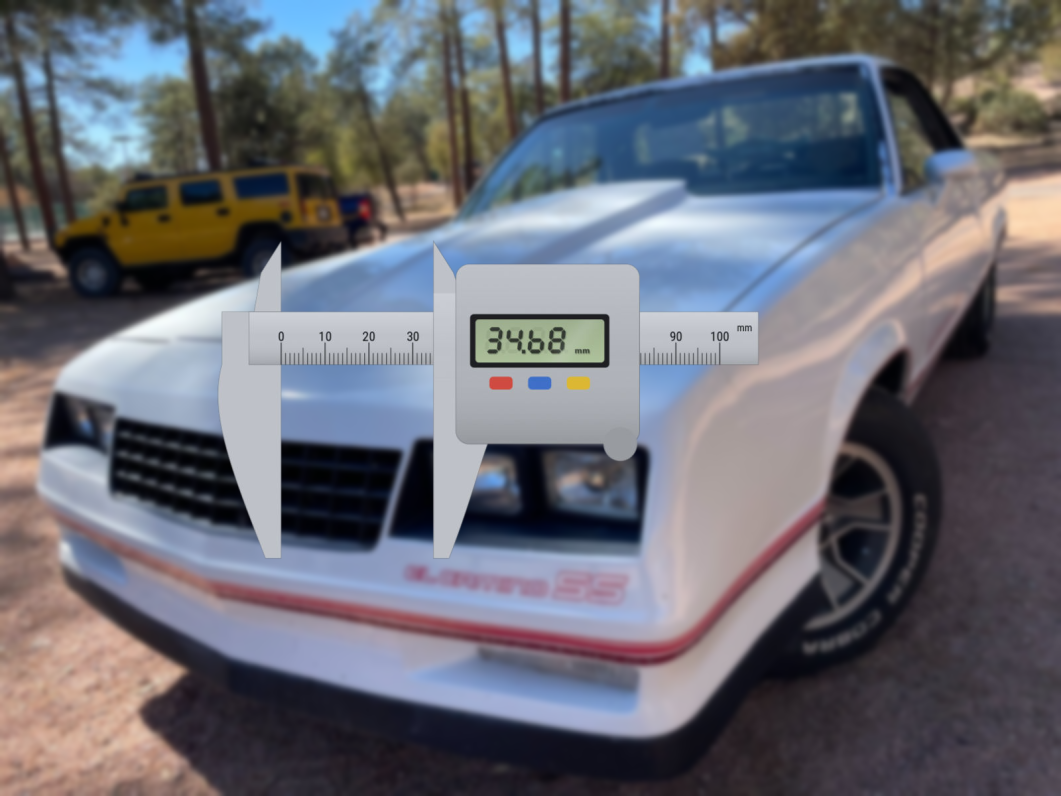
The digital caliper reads 34.68 mm
